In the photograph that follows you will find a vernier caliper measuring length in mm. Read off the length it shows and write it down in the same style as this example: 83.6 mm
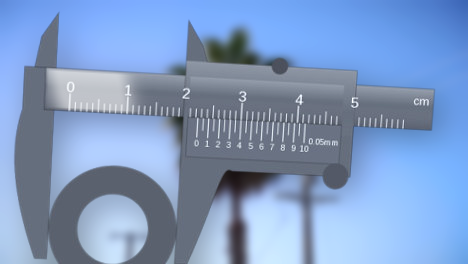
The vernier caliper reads 22.4 mm
